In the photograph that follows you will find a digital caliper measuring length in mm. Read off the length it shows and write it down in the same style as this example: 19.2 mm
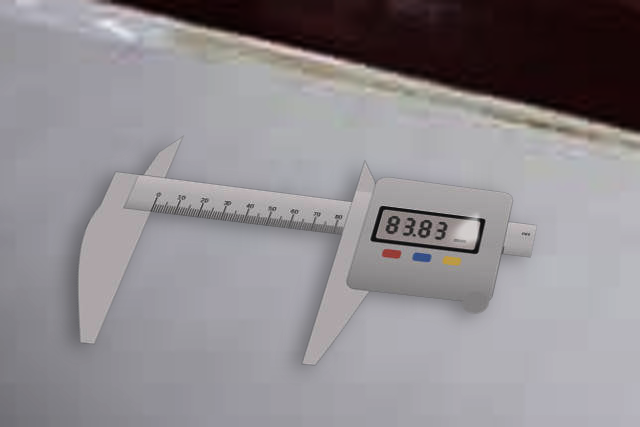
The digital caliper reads 83.83 mm
